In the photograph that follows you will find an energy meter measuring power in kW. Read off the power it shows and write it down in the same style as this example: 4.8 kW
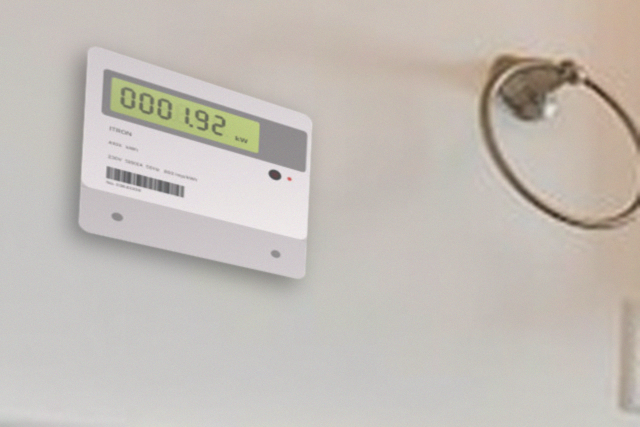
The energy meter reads 1.92 kW
